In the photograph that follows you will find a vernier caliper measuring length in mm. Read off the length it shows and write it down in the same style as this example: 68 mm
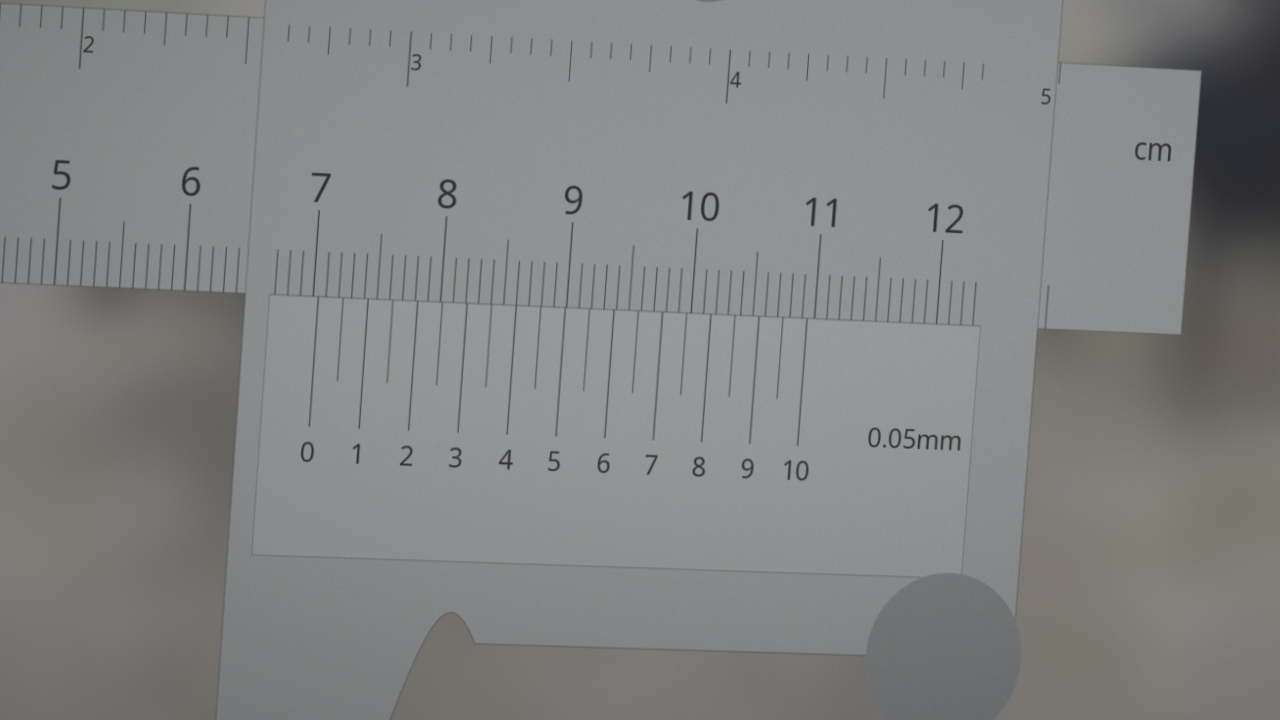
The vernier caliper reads 70.4 mm
